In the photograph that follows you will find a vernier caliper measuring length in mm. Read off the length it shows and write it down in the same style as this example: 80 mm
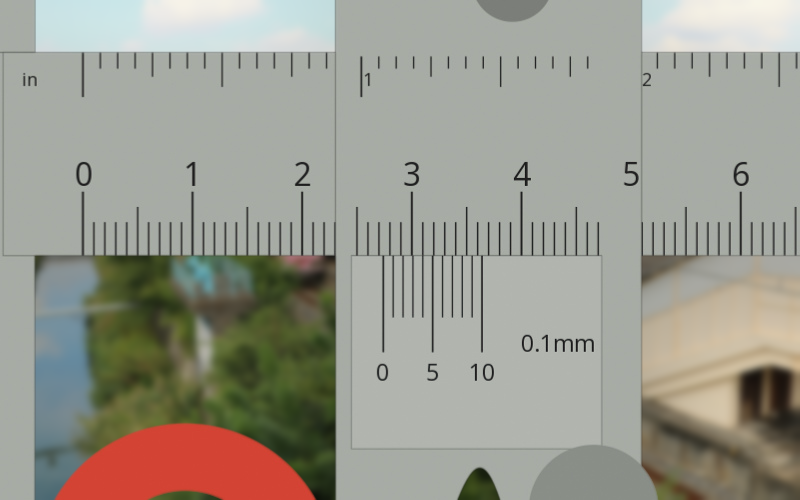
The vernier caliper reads 27.4 mm
